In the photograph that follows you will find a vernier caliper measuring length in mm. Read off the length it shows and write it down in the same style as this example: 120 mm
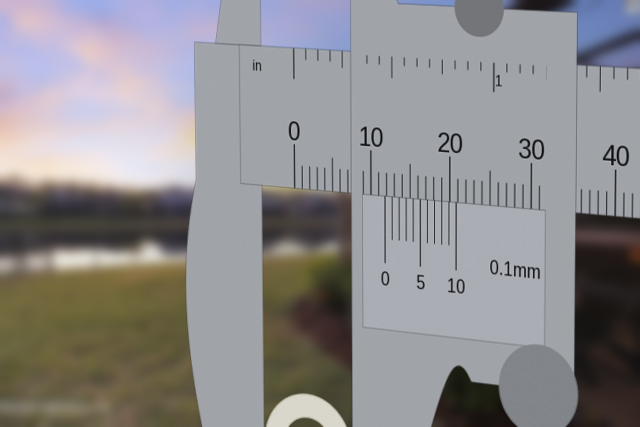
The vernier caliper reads 11.8 mm
